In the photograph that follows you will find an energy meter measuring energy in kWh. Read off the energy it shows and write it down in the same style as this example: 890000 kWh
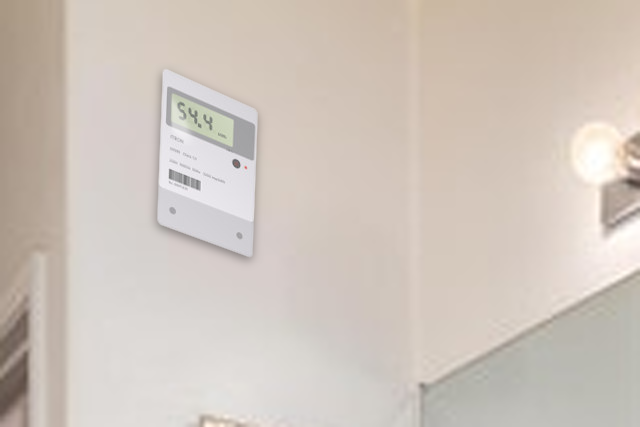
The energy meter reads 54.4 kWh
